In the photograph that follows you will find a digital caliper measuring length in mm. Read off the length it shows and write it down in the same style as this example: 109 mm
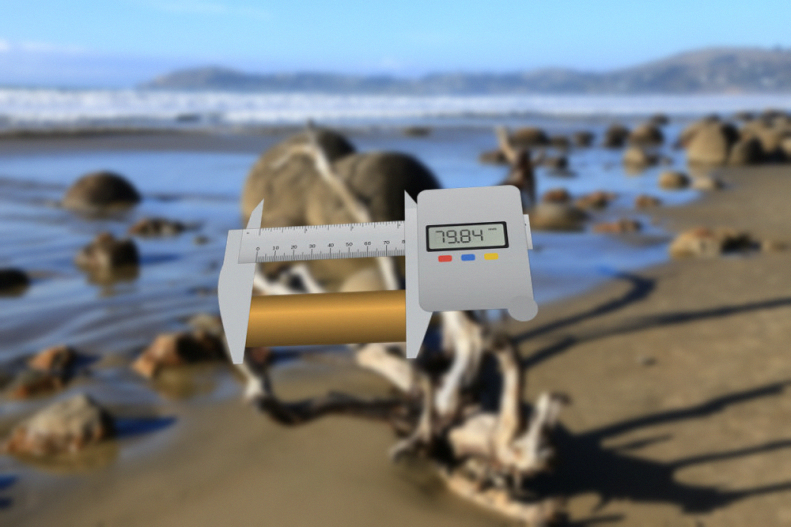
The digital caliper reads 79.84 mm
